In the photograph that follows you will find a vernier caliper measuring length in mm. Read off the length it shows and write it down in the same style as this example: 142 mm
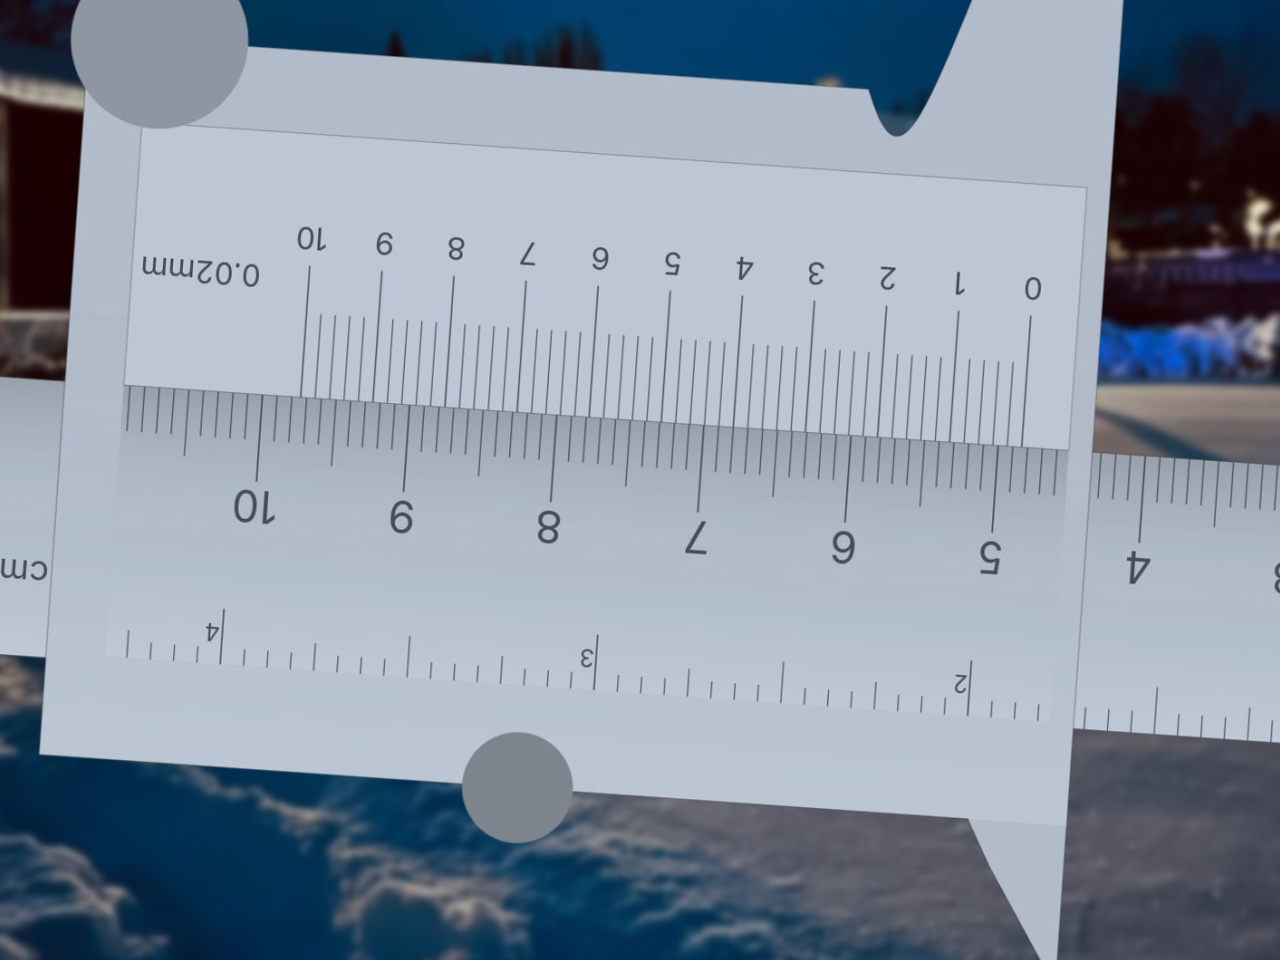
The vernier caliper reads 48.4 mm
